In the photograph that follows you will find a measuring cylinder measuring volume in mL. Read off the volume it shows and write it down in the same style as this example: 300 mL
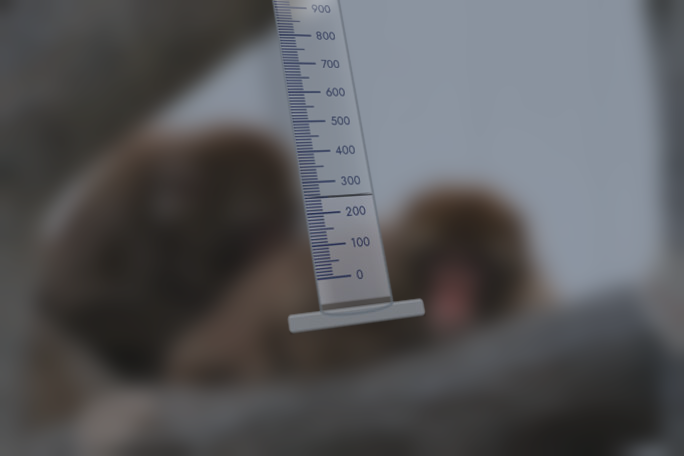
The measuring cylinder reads 250 mL
